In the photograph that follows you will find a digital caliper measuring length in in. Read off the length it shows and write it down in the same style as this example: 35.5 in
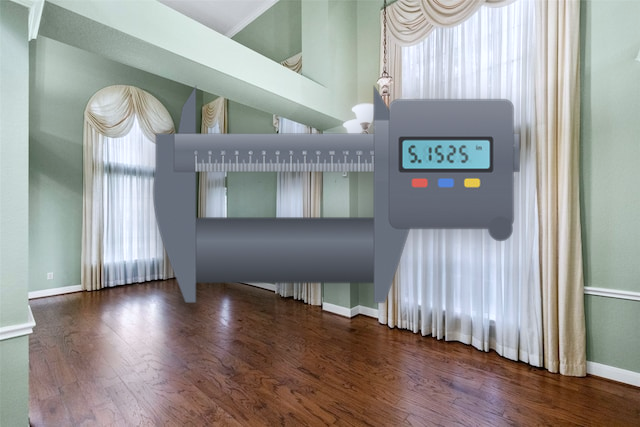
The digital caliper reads 5.1525 in
